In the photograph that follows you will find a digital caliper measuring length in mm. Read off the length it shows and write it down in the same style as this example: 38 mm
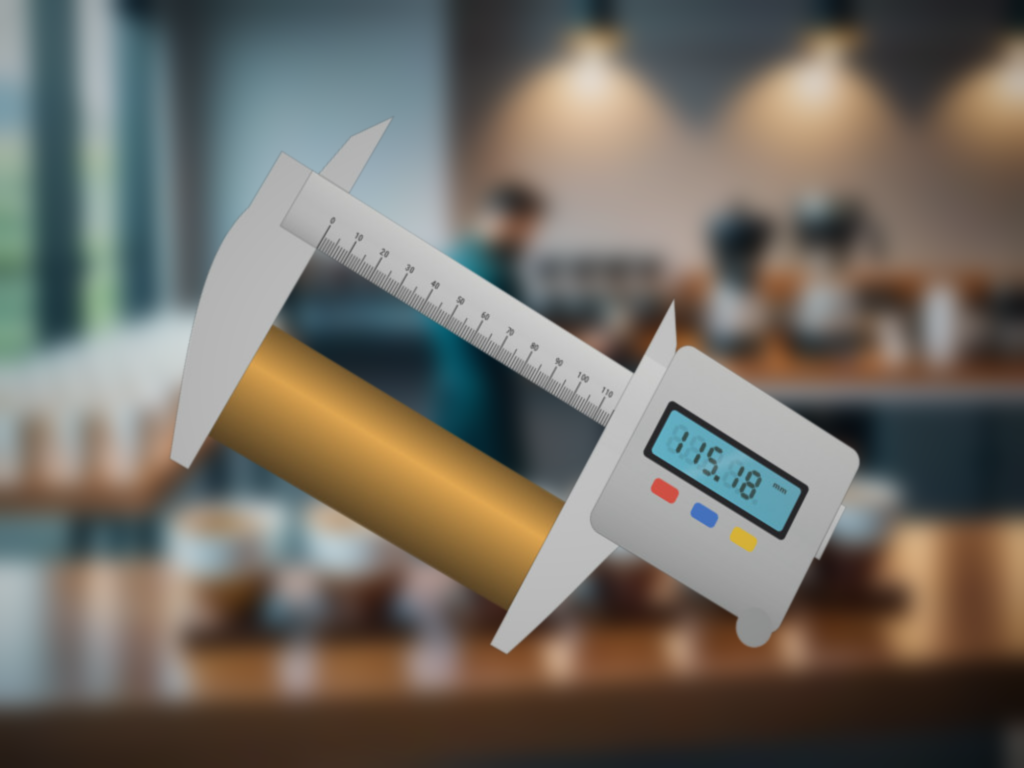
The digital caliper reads 115.18 mm
